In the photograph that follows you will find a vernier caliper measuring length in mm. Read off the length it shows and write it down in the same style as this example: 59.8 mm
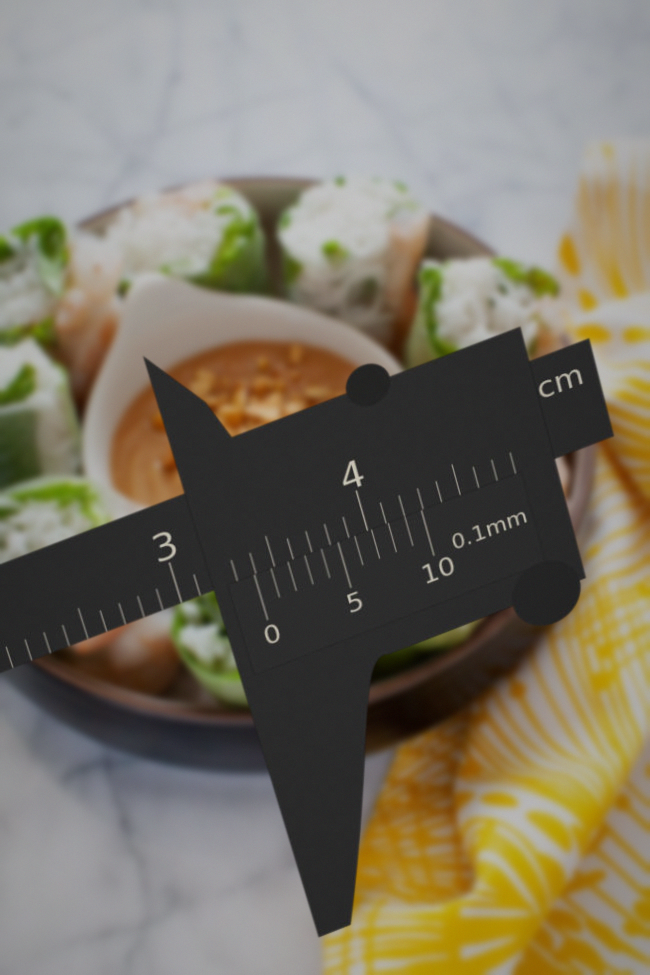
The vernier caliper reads 33.9 mm
